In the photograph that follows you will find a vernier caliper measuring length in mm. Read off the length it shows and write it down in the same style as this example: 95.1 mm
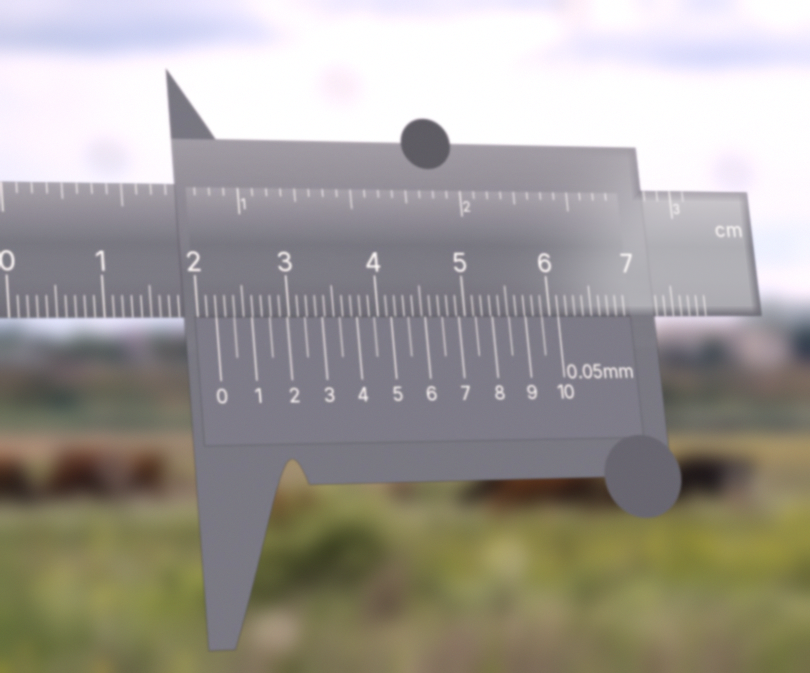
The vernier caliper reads 22.0 mm
